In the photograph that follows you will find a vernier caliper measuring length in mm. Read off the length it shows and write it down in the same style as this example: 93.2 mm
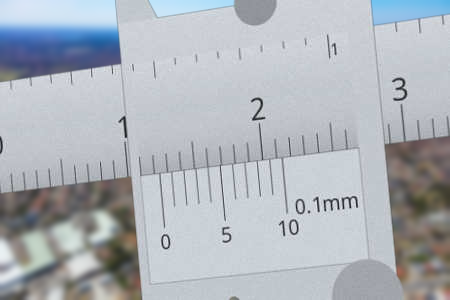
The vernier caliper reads 12.4 mm
